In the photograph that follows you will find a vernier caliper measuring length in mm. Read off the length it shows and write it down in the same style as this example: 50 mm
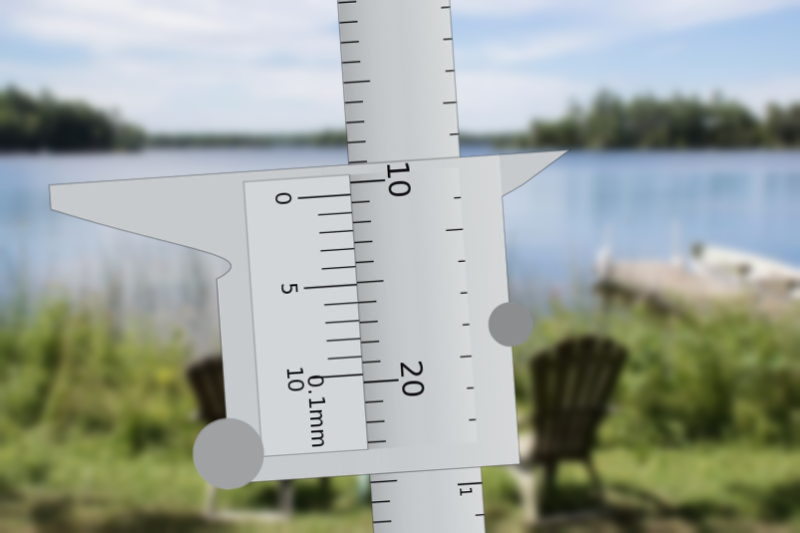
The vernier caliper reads 10.6 mm
